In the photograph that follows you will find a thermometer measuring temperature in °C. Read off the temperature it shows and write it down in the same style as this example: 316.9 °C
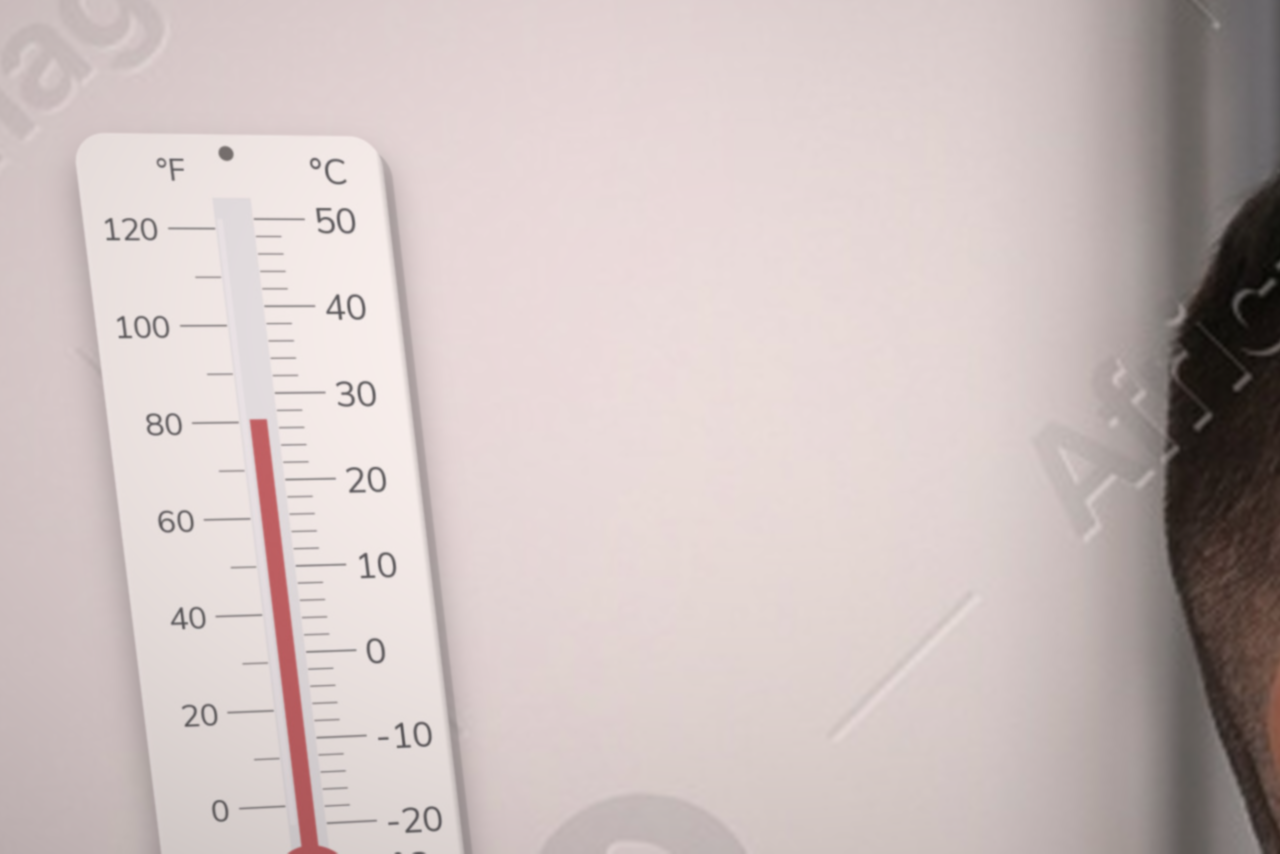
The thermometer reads 27 °C
